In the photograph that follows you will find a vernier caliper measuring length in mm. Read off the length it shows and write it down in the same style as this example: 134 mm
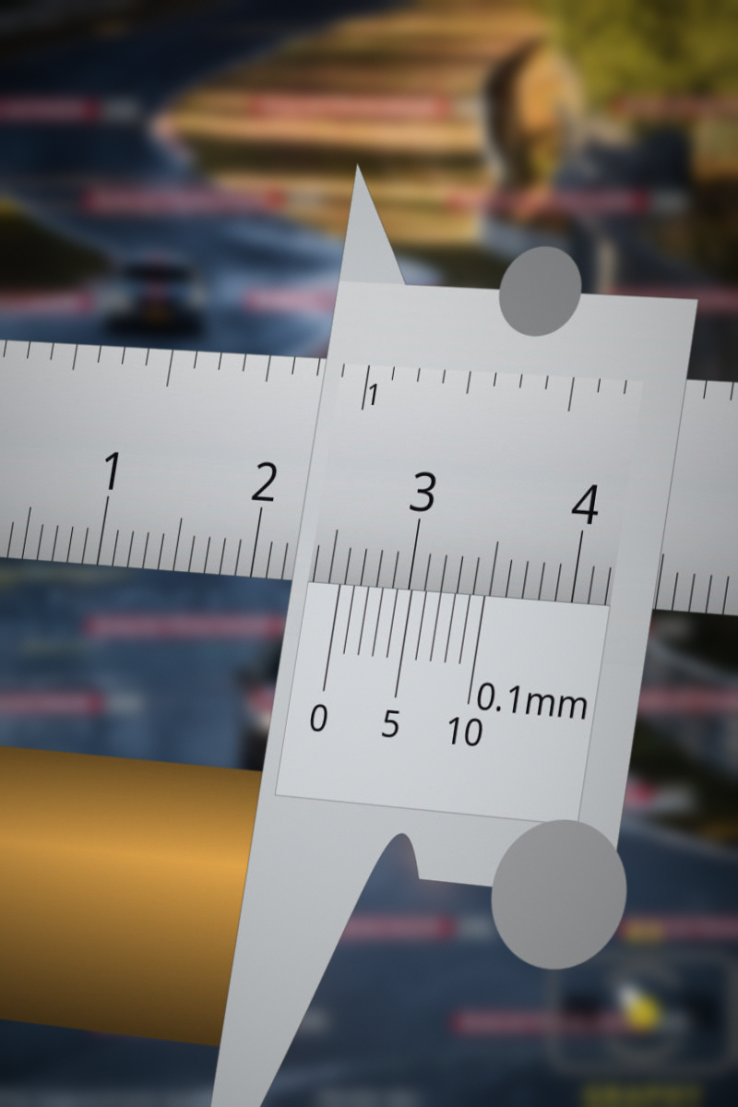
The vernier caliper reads 25.7 mm
